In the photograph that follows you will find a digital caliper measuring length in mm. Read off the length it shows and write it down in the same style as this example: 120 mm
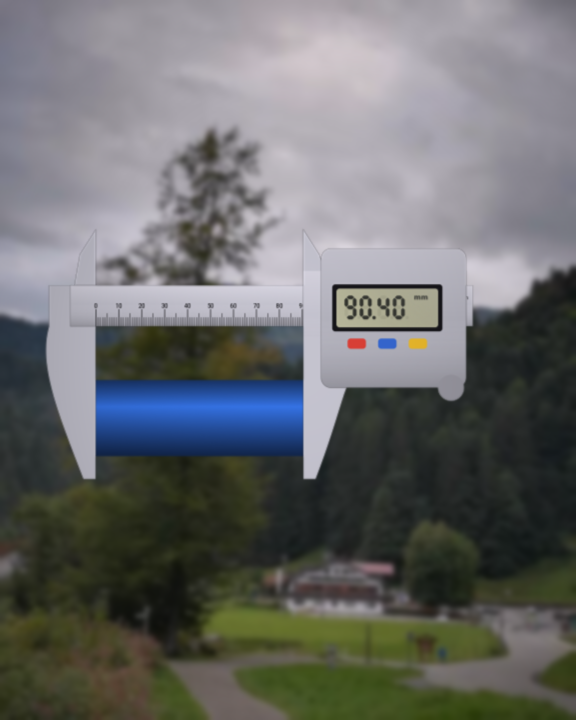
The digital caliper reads 90.40 mm
